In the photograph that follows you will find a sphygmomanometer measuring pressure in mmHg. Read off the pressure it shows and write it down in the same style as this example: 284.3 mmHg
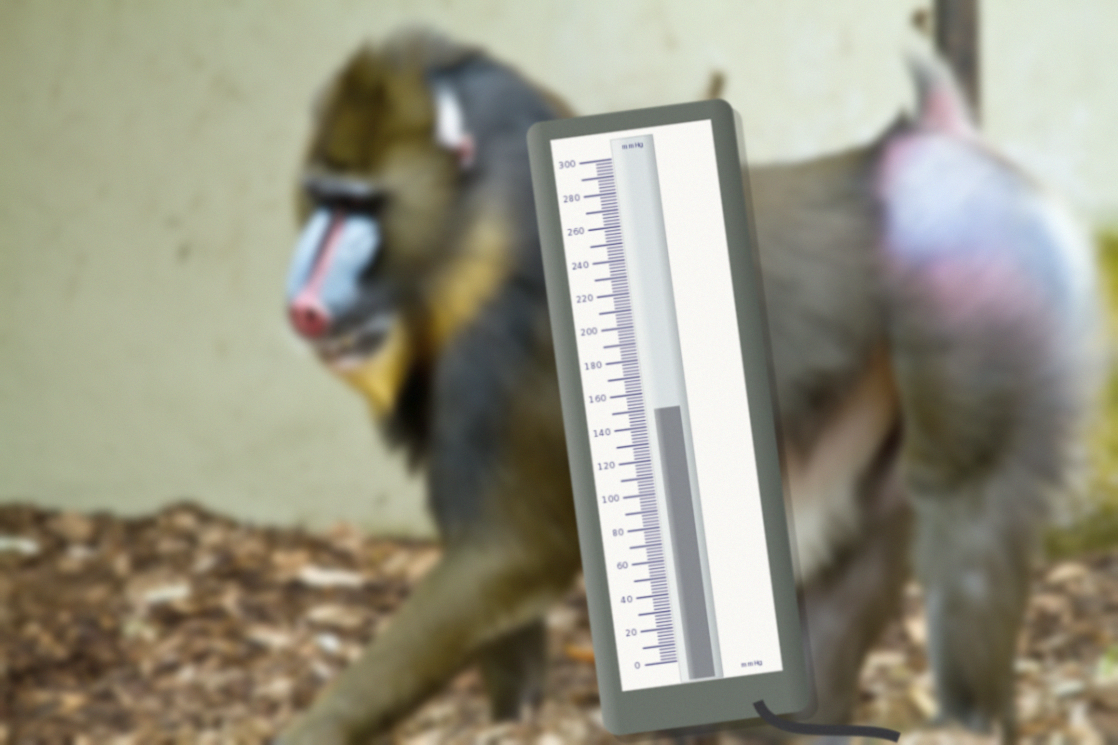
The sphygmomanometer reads 150 mmHg
